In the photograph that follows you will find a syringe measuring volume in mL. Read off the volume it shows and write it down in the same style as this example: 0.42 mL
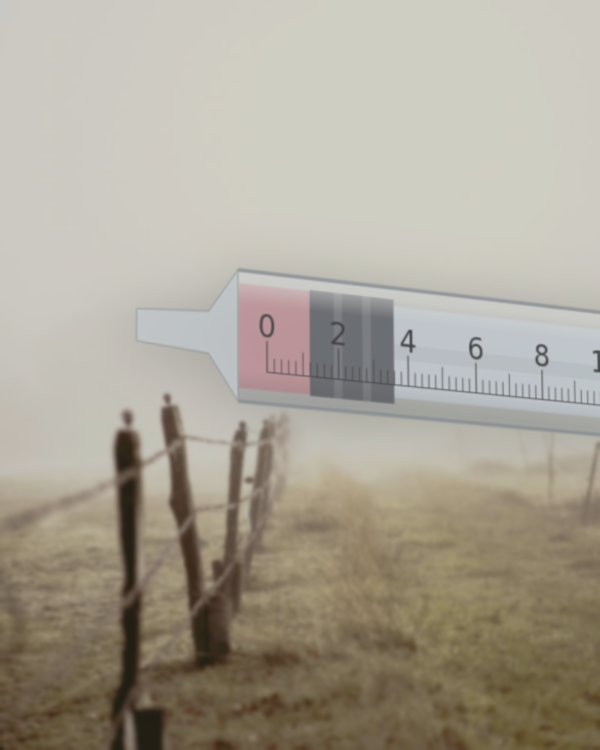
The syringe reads 1.2 mL
